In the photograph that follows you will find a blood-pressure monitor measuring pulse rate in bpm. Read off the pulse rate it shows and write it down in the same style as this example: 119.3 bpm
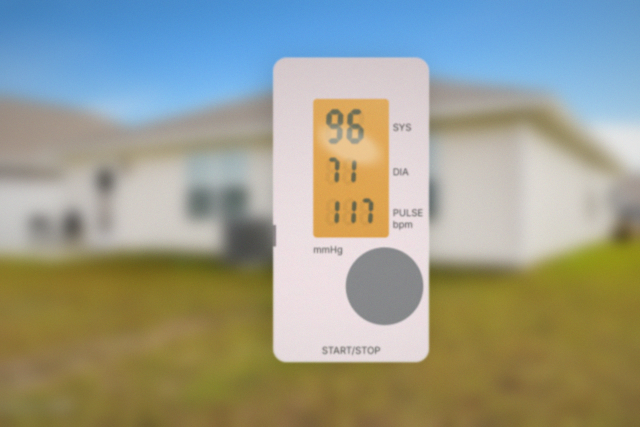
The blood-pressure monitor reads 117 bpm
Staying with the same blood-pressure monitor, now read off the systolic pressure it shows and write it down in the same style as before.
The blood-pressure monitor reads 96 mmHg
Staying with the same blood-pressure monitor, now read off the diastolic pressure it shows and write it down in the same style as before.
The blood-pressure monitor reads 71 mmHg
